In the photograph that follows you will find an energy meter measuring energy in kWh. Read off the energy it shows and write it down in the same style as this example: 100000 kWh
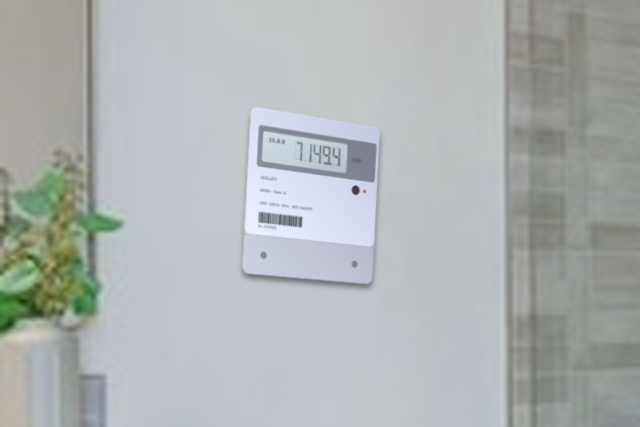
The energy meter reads 7149.4 kWh
